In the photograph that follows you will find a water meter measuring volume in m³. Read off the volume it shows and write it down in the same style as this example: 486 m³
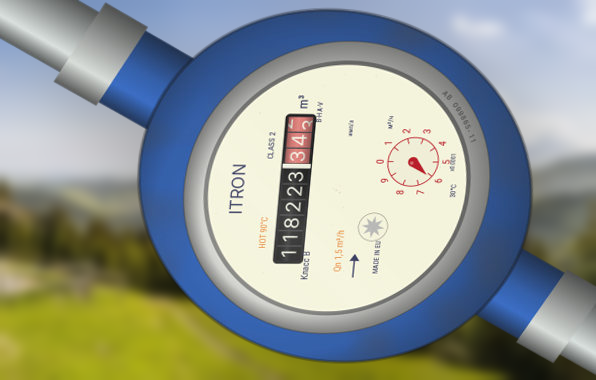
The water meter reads 118223.3426 m³
